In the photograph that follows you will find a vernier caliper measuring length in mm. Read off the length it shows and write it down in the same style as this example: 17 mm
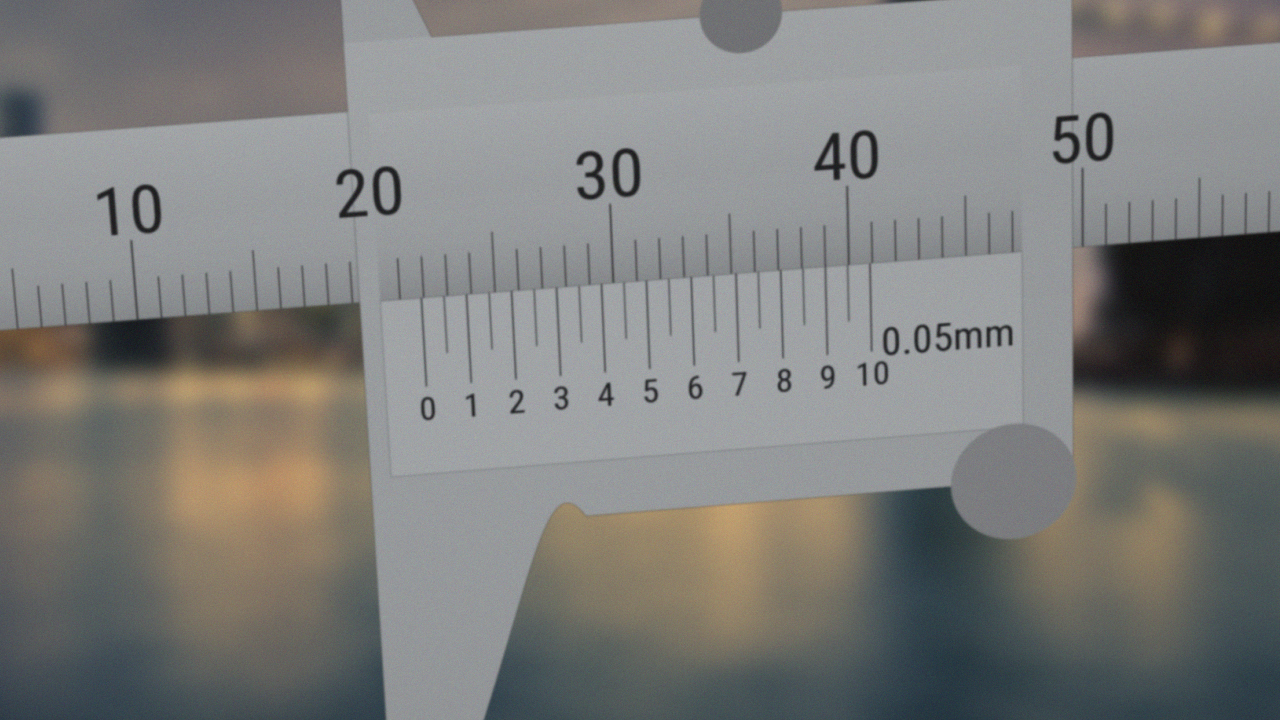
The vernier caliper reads 21.9 mm
